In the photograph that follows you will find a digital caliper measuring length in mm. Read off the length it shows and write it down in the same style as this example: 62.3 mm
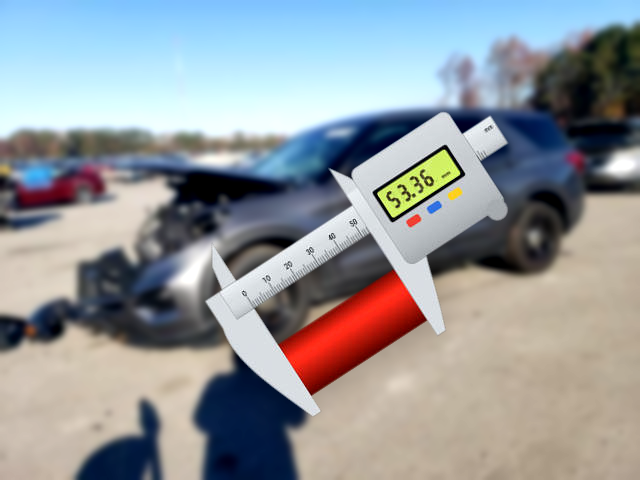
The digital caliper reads 53.36 mm
